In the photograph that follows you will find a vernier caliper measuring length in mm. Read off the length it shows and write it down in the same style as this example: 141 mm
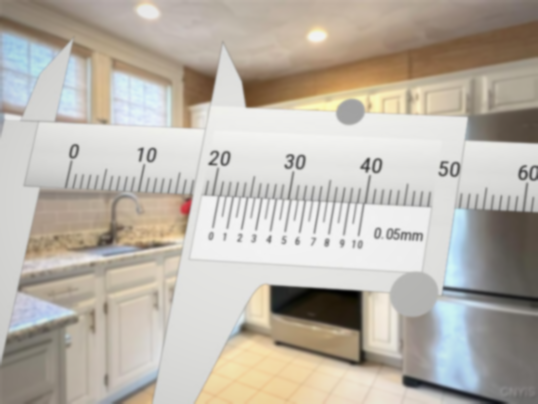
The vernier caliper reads 20.8 mm
